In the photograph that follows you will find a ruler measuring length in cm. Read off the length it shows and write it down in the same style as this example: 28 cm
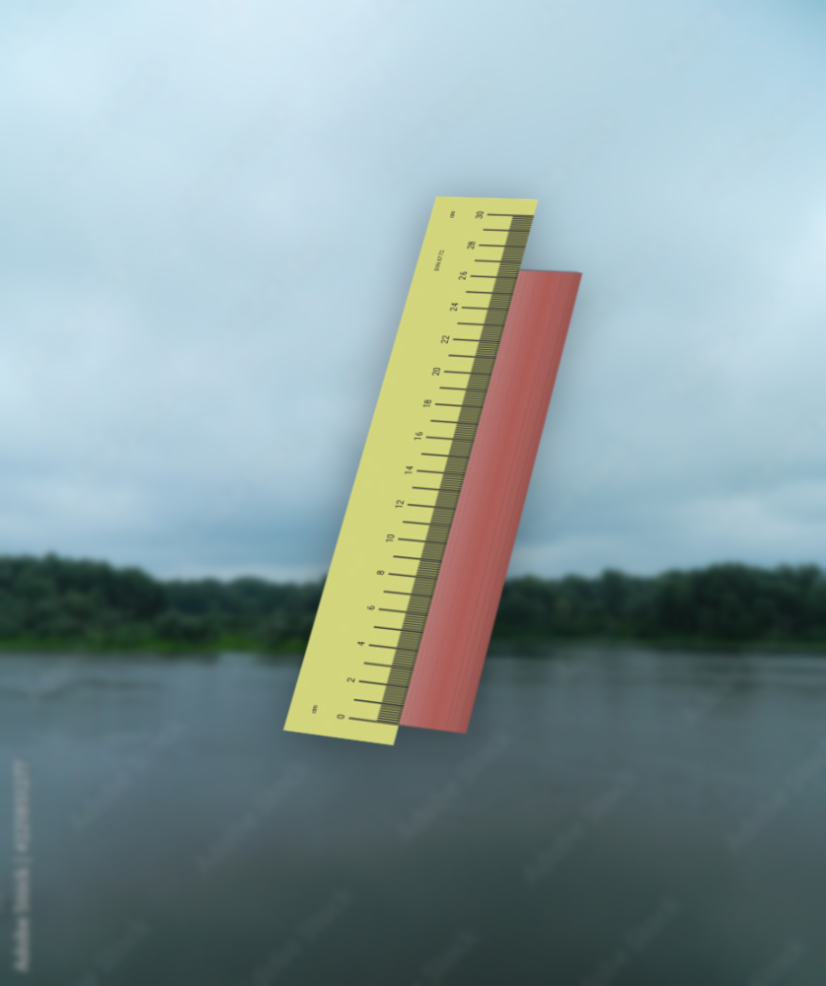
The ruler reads 26.5 cm
